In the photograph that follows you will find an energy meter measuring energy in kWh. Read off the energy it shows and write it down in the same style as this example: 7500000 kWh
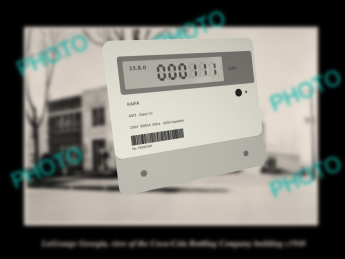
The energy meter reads 111 kWh
